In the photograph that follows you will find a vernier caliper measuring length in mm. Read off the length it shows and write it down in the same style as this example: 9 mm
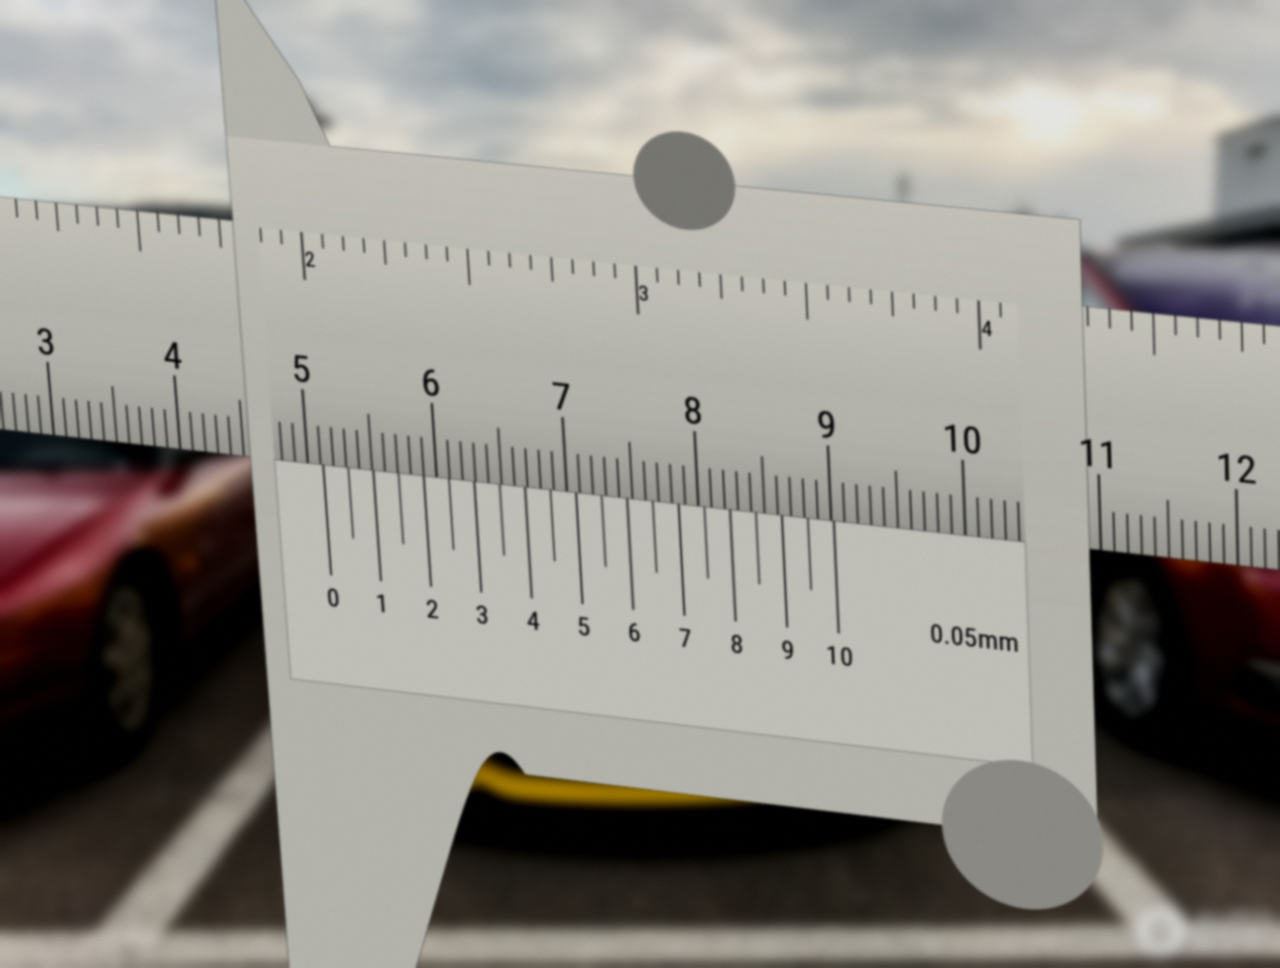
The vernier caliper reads 51.2 mm
